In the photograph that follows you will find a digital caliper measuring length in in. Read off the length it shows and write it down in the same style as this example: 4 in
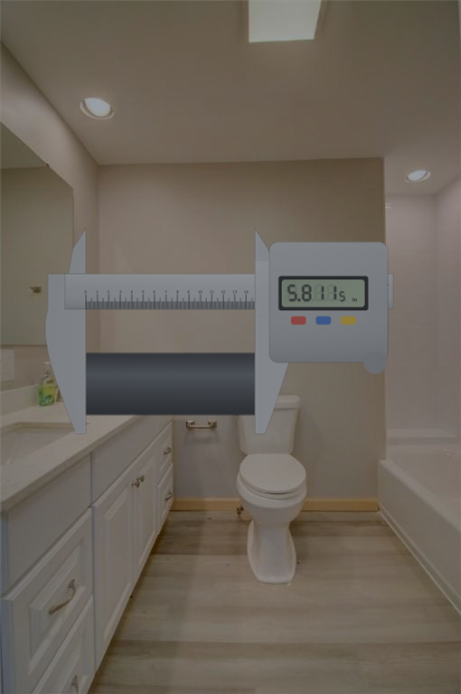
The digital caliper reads 5.8115 in
